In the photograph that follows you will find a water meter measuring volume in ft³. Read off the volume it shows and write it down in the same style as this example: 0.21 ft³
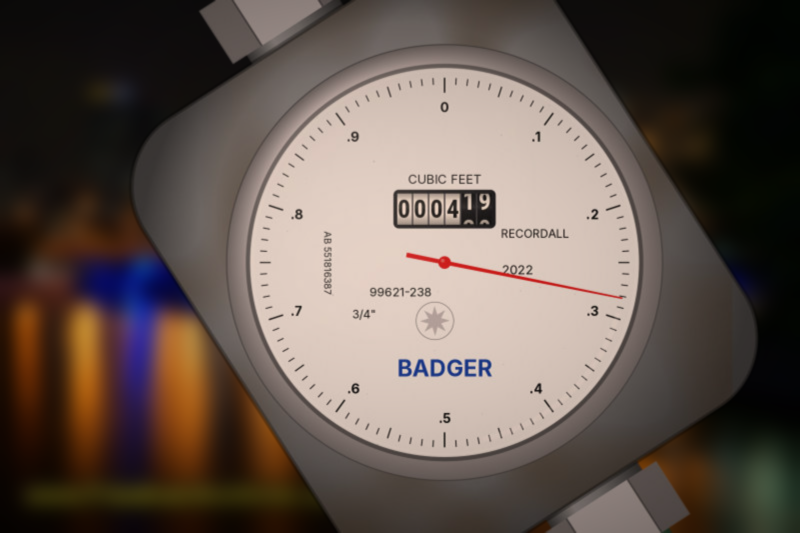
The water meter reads 419.28 ft³
